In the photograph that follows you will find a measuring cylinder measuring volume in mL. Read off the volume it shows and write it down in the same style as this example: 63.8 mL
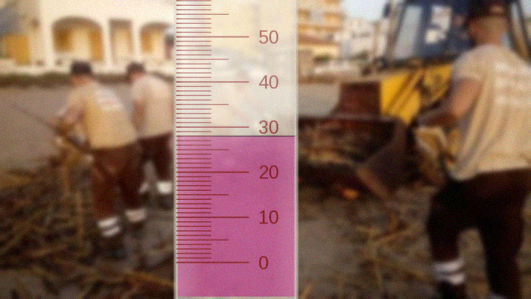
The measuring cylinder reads 28 mL
